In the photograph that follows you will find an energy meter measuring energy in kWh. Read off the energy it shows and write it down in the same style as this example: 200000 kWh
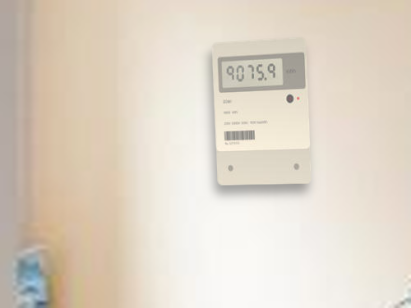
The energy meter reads 9075.9 kWh
